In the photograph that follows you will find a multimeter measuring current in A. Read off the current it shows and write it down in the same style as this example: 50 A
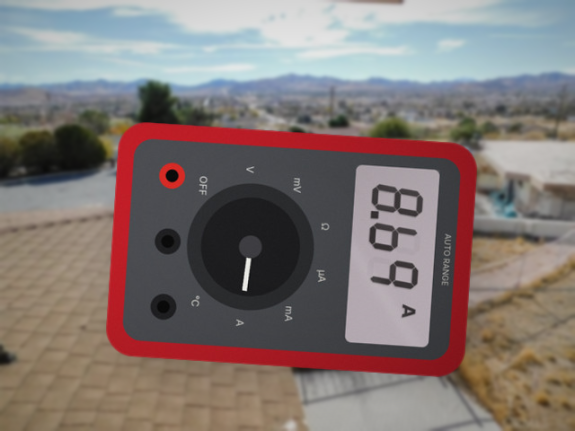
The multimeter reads 8.69 A
